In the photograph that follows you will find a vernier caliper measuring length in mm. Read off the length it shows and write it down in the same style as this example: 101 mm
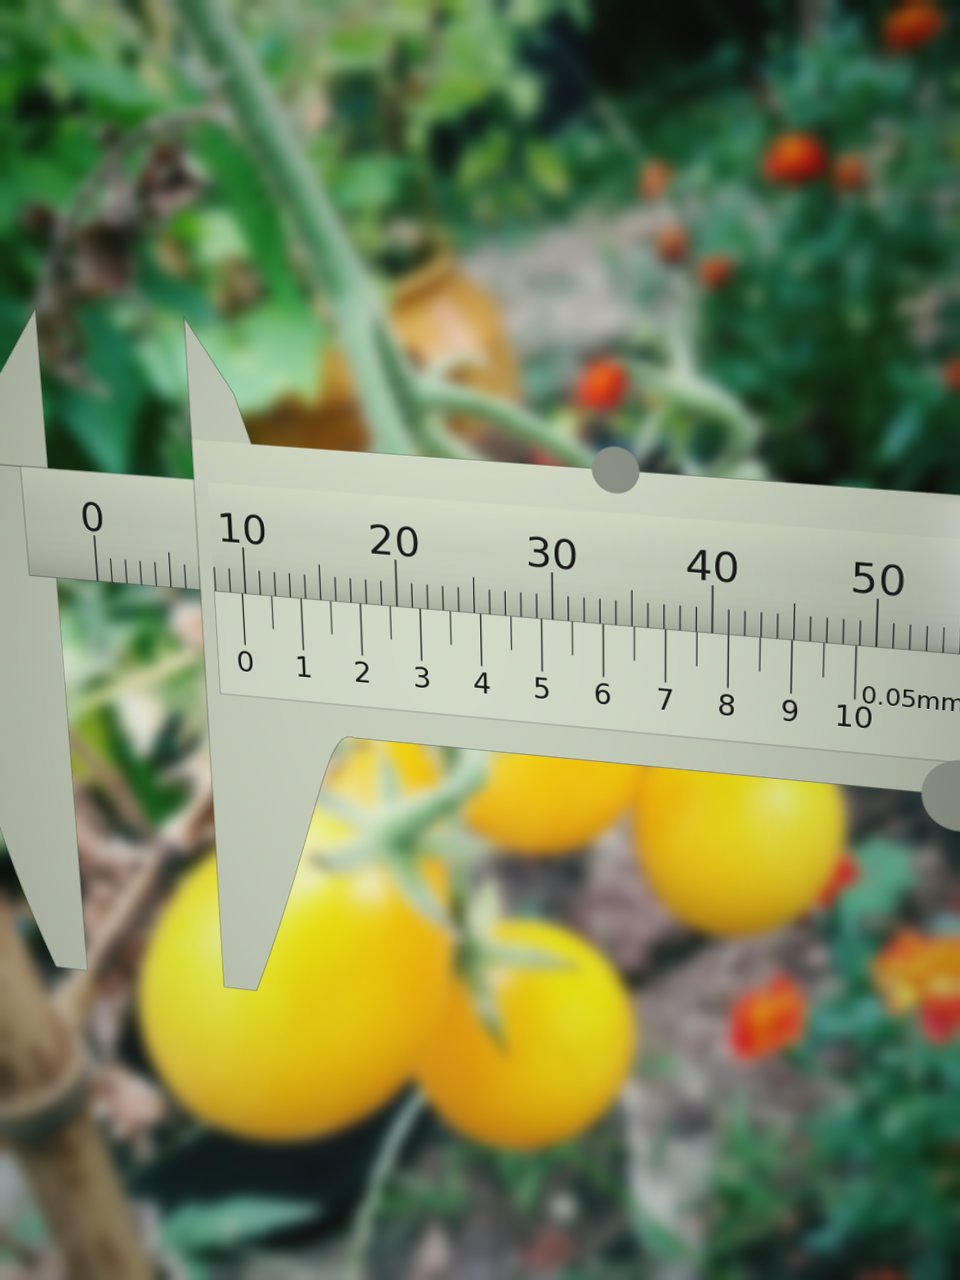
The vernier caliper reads 9.8 mm
